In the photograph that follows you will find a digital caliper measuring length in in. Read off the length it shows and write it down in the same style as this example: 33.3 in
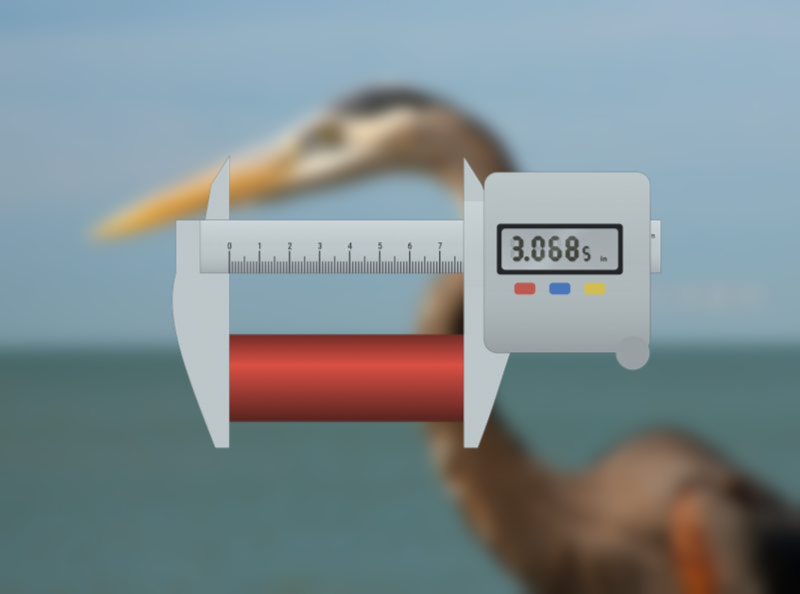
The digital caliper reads 3.0685 in
